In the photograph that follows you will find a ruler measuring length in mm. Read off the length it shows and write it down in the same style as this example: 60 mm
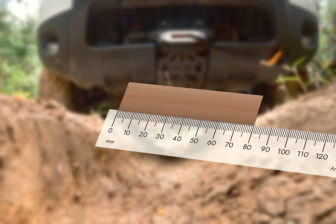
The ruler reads 80 mm
